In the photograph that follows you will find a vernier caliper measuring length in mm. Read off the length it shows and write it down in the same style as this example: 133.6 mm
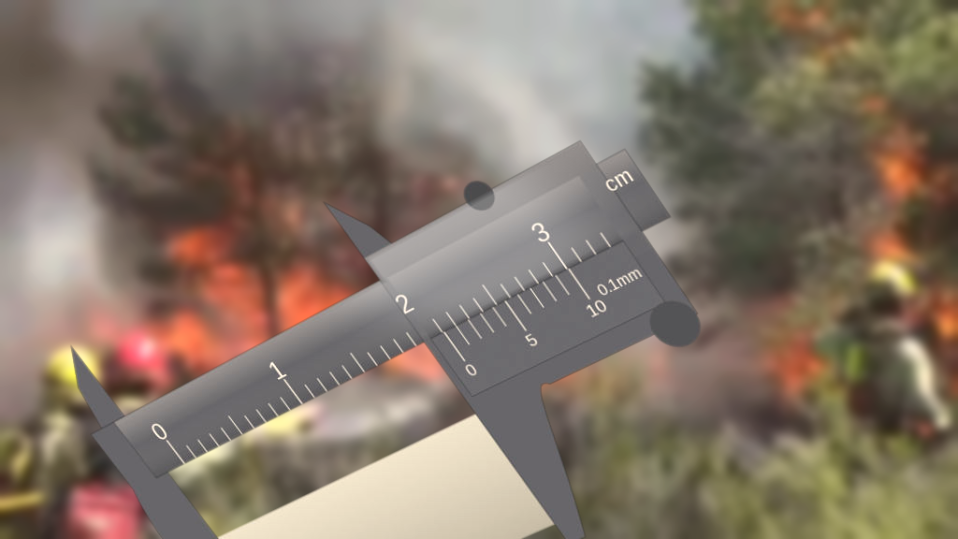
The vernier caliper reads 21.1 mm
